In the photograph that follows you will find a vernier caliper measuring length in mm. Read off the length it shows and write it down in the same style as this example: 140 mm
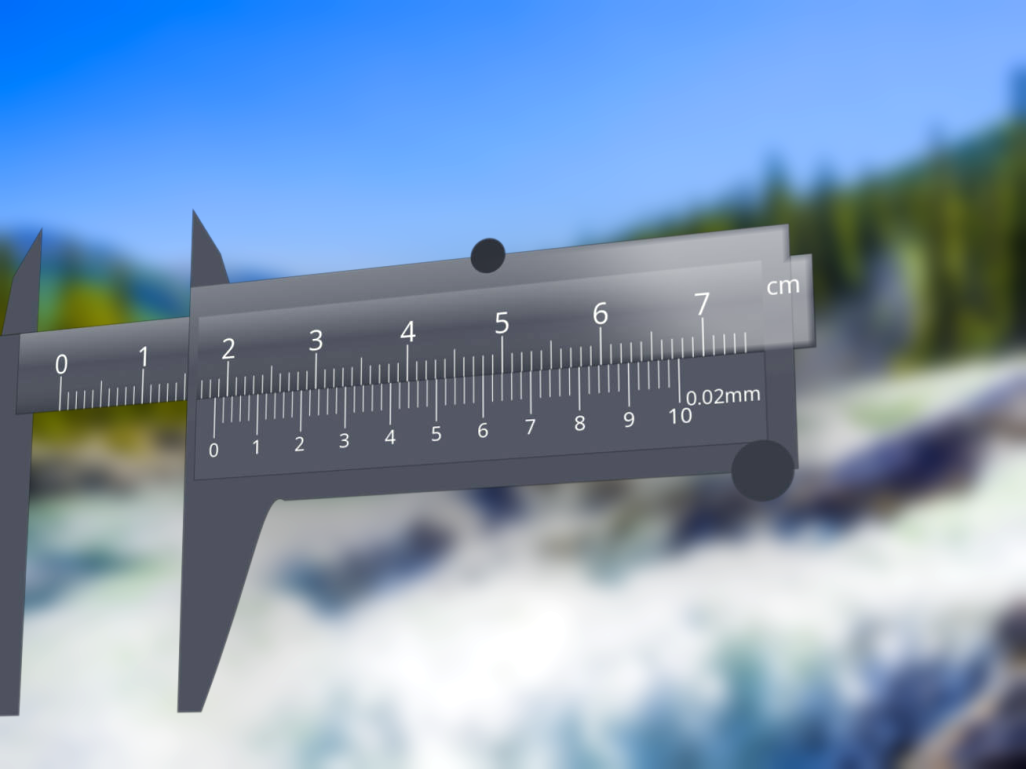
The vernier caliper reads 18.6 mm
